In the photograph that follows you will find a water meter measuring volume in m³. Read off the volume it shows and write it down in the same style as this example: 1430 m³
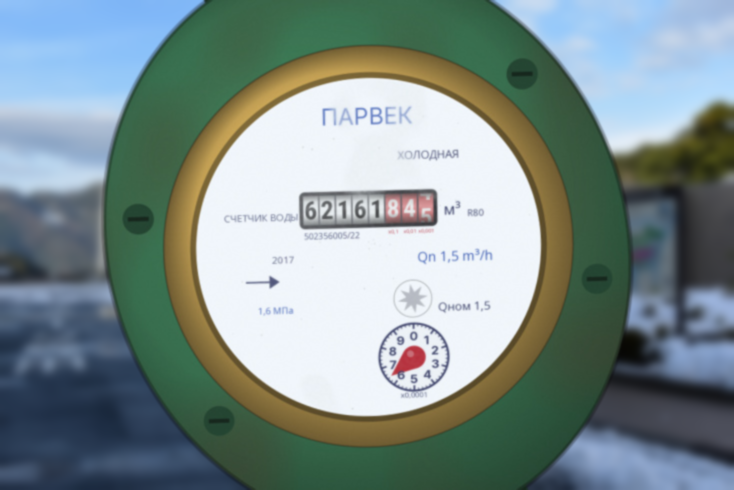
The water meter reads 62161.8446 m³
